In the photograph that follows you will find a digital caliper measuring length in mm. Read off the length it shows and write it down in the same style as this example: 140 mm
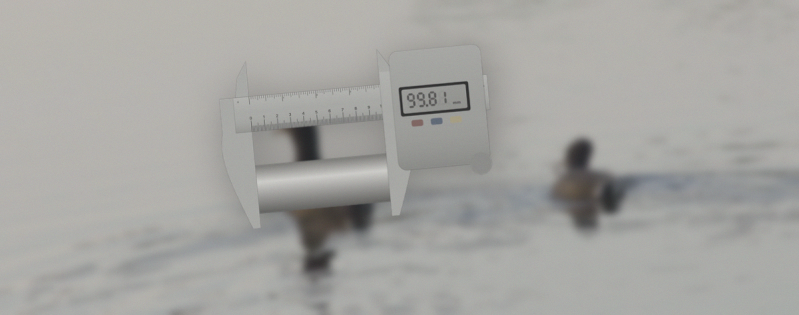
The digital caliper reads 99.81 mm
